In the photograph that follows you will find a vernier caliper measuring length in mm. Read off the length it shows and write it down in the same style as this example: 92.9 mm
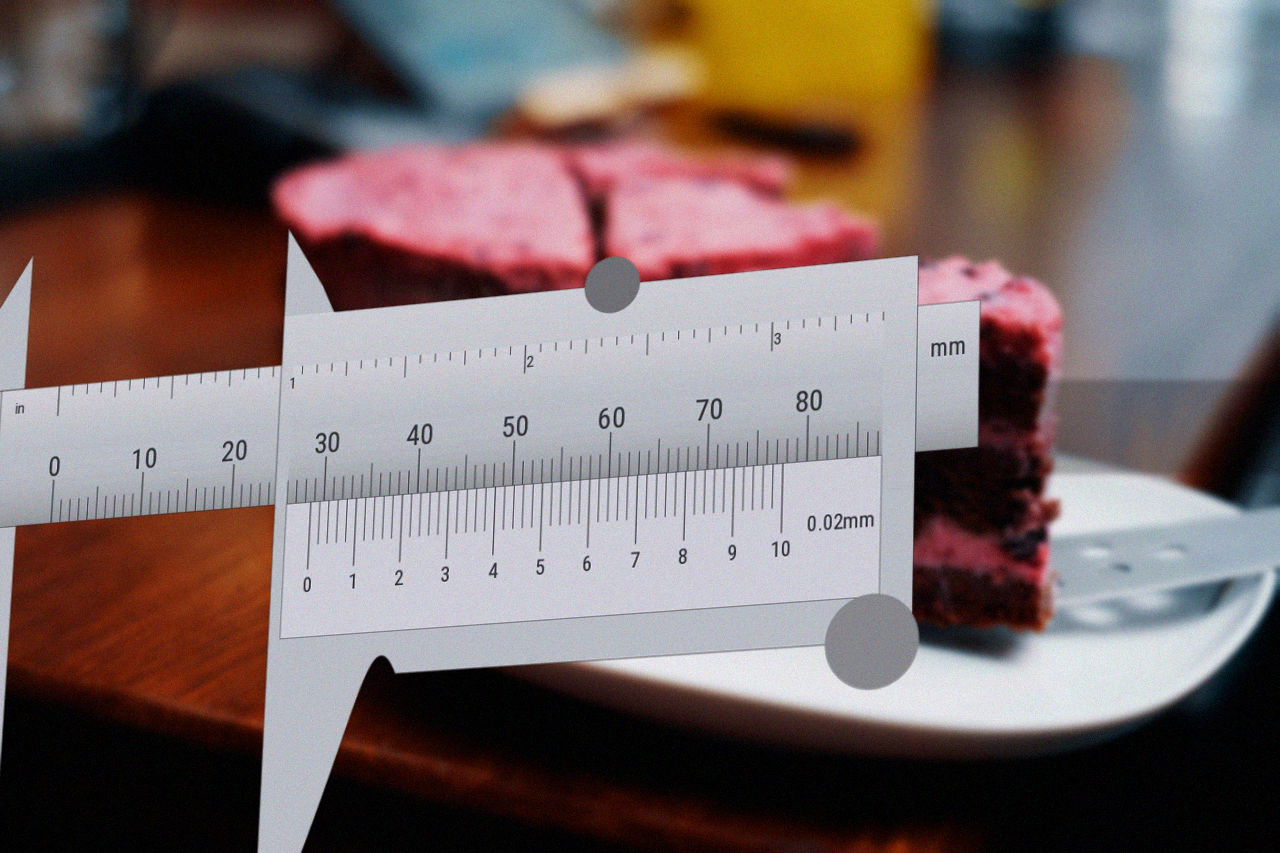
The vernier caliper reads 28.6 mm
